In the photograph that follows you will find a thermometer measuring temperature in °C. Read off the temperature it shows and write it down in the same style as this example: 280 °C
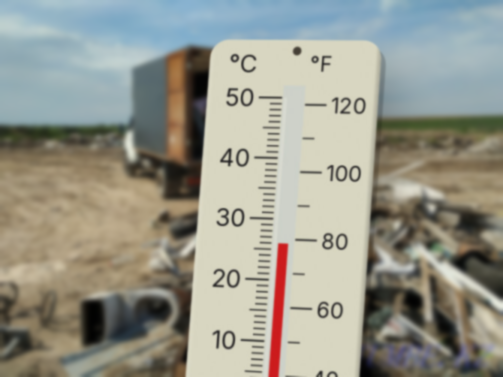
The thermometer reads 26 °C
